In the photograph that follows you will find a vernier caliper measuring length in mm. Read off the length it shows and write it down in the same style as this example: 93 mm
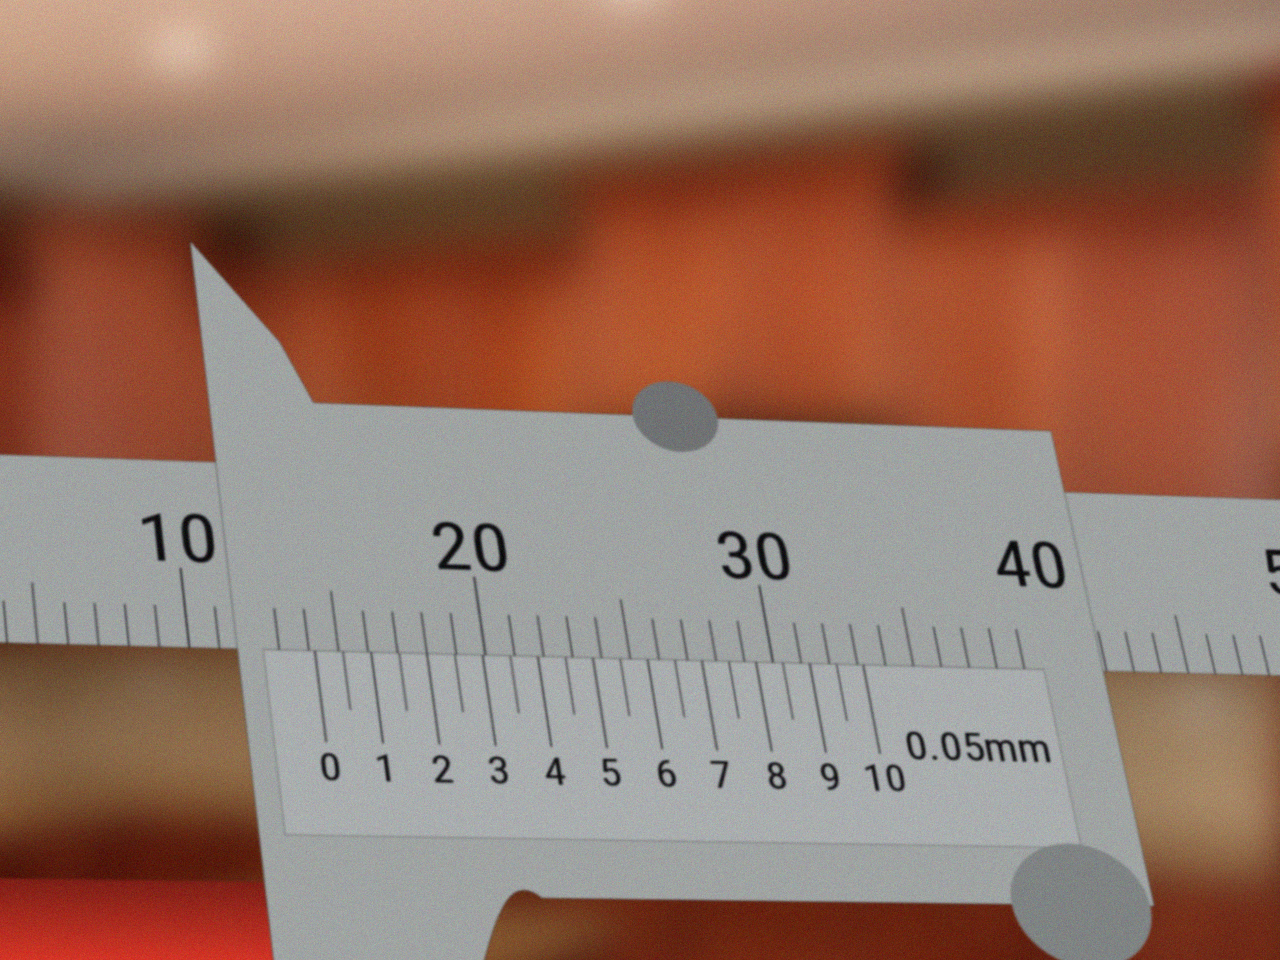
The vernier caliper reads 14.2 mm
